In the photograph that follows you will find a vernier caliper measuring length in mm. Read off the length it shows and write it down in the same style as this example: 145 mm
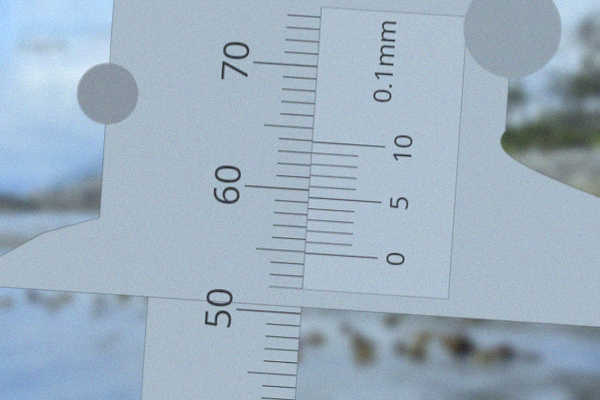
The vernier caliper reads 54.9 mm
